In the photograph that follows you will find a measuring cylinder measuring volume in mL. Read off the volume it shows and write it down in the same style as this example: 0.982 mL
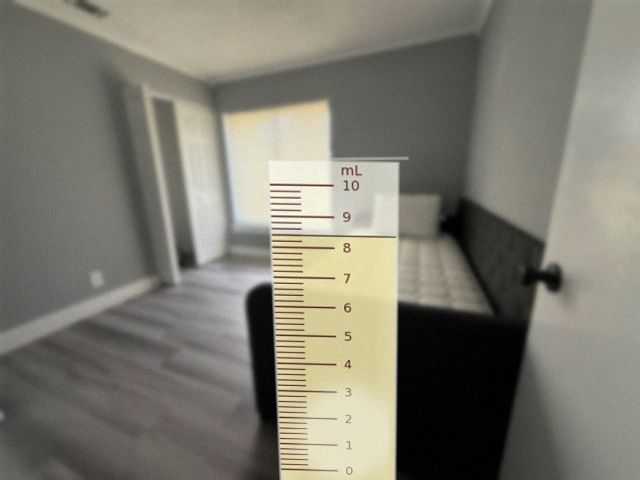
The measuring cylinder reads 8.4 mL
